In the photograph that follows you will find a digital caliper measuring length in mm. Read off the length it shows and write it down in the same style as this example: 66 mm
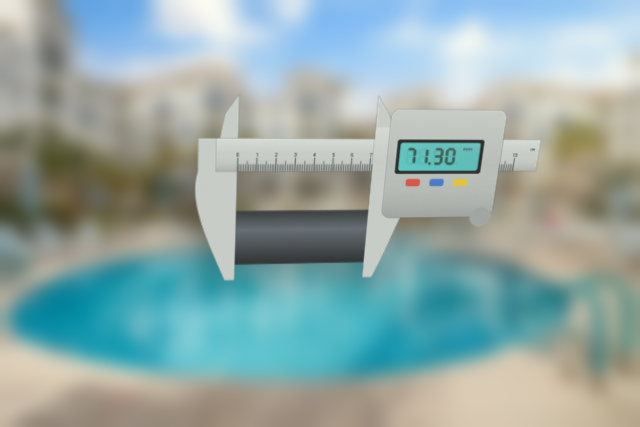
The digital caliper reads 71.30 mm
